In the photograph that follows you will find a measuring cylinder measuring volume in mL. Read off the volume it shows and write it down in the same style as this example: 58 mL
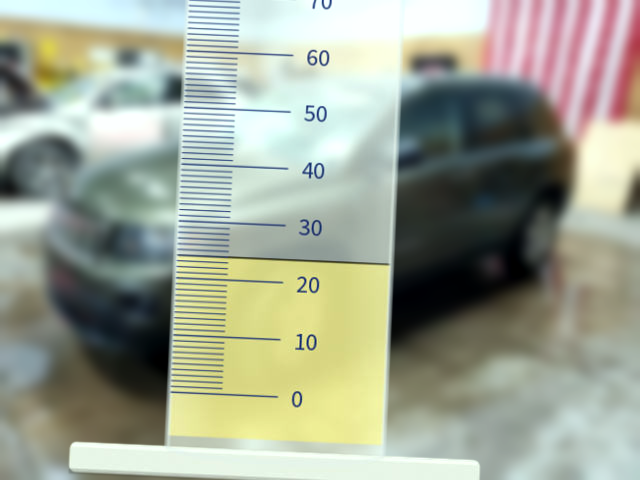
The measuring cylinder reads 24 mL
